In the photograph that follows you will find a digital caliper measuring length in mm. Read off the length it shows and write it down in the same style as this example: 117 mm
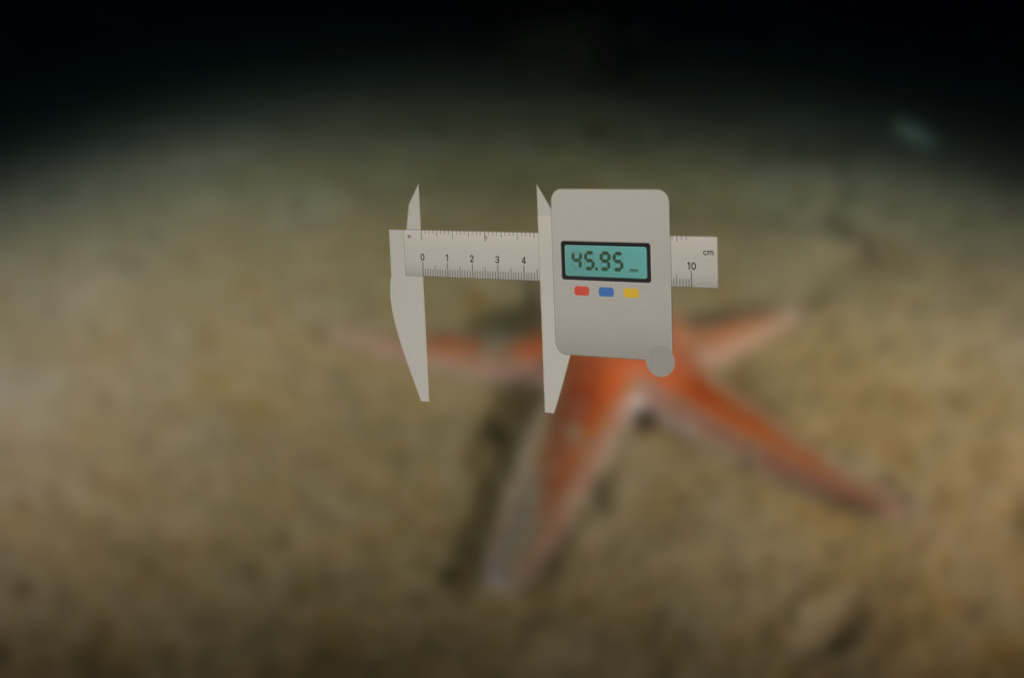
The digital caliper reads 45.95 mm
